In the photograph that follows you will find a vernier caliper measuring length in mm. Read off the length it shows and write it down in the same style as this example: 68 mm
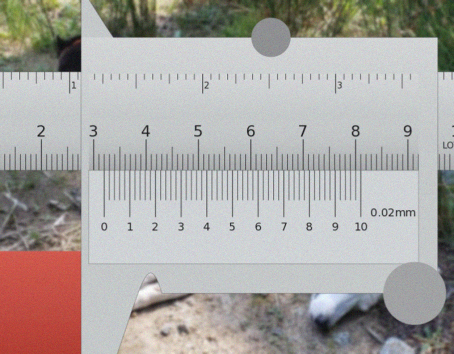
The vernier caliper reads 32.0 mm
